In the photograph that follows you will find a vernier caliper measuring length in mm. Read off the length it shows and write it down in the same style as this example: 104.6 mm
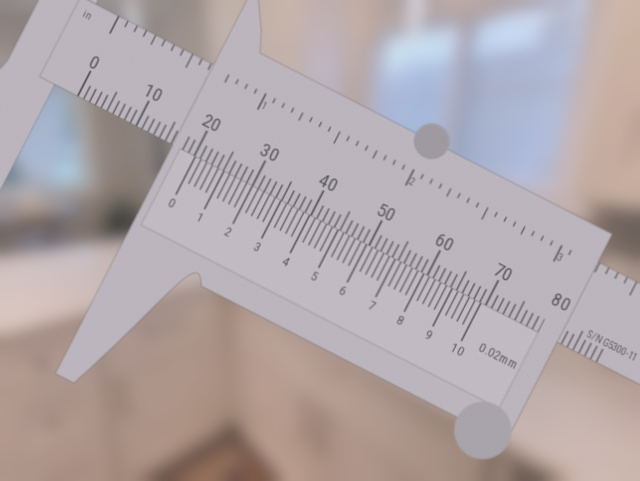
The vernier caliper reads 20.2 mm
